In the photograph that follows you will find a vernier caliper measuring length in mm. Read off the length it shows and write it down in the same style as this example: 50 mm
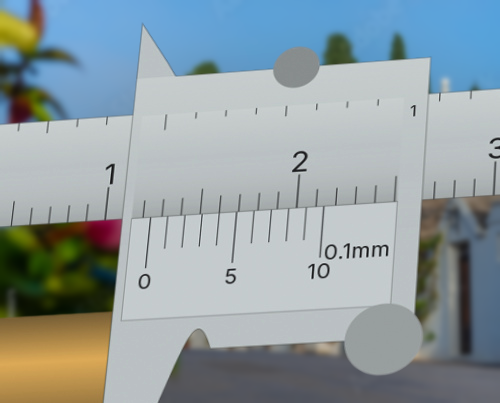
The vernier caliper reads 12.4 mm
